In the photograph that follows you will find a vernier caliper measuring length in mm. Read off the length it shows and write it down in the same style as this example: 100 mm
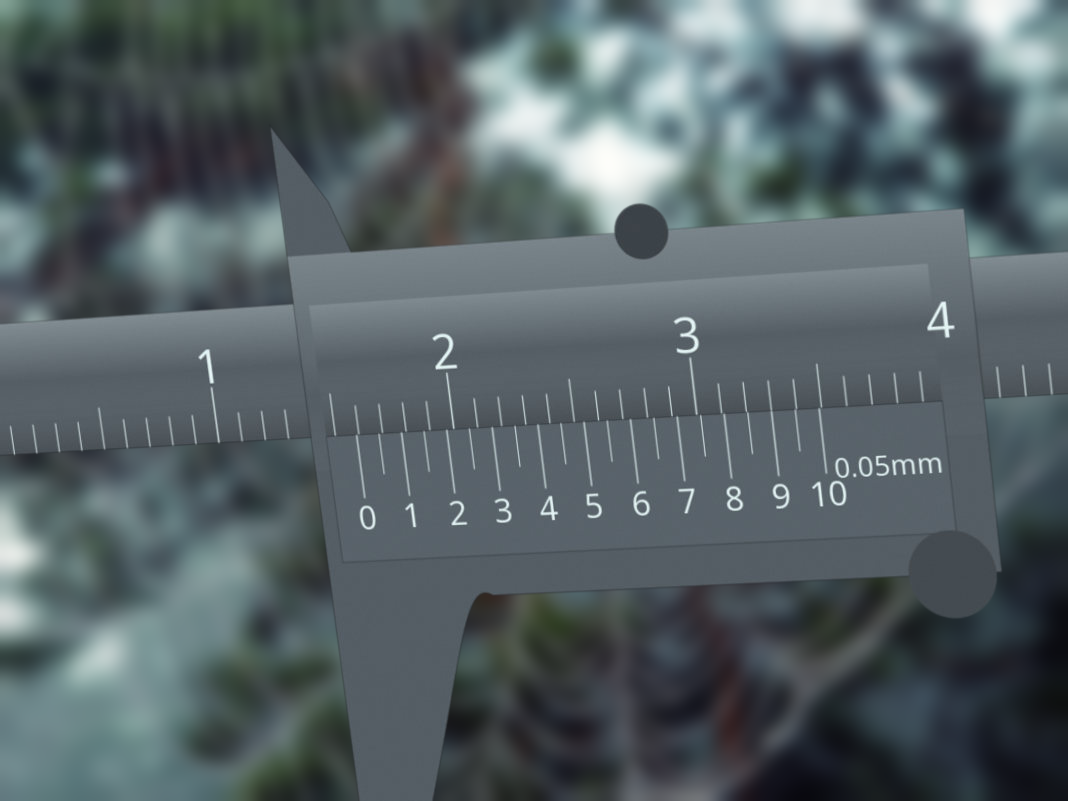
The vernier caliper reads 15.9 mm
